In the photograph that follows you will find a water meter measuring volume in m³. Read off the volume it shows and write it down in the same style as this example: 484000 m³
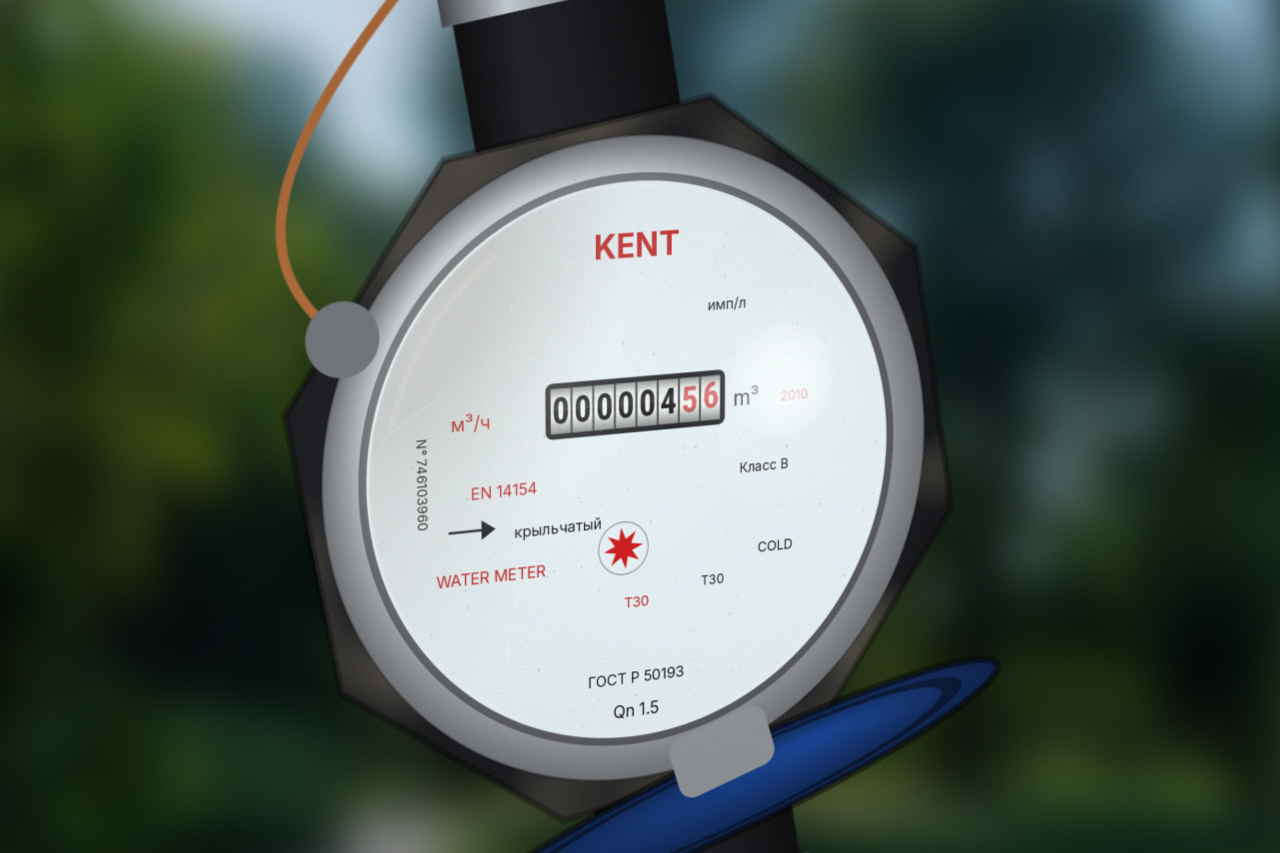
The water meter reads 4.56 m³
